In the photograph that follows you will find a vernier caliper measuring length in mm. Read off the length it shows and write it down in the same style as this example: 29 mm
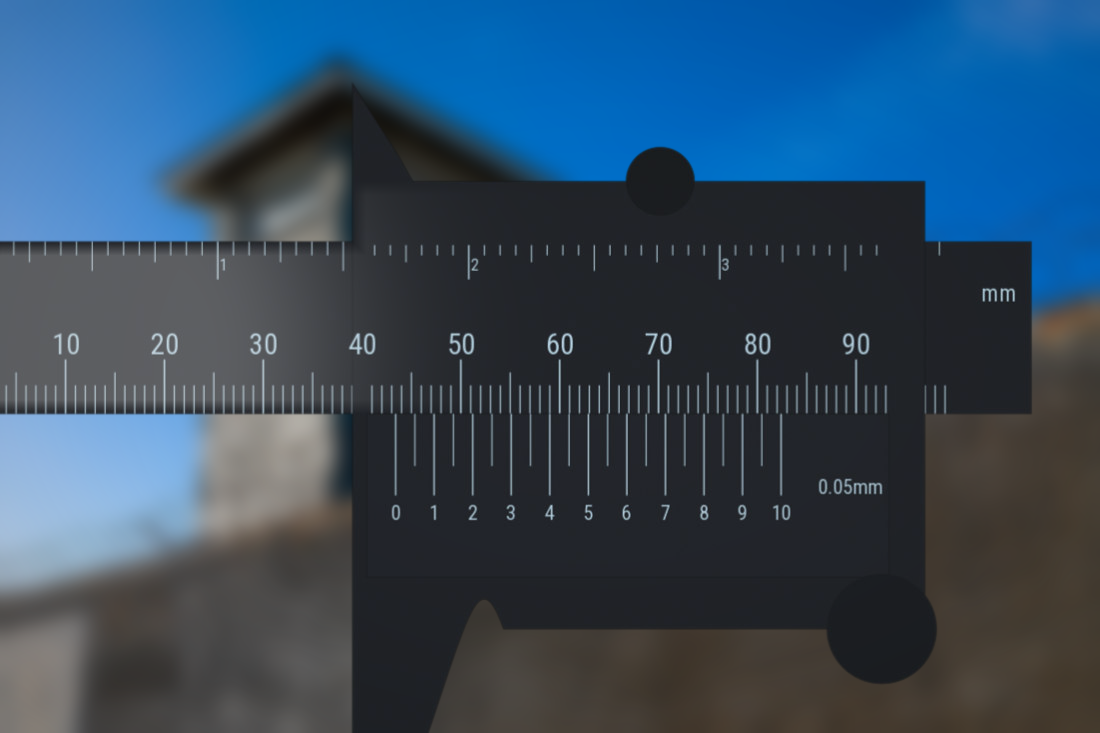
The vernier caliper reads 43.4 mm
